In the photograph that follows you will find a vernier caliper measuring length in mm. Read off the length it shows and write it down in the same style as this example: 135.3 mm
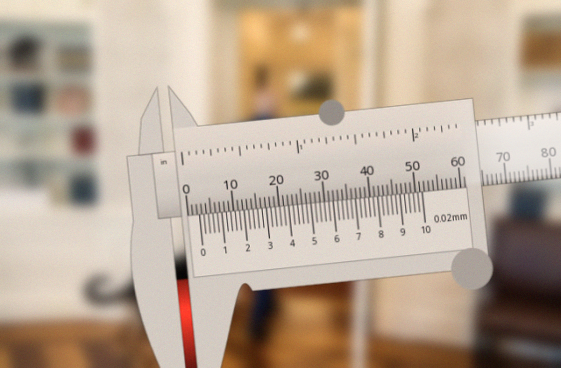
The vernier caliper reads 2.5 mm
